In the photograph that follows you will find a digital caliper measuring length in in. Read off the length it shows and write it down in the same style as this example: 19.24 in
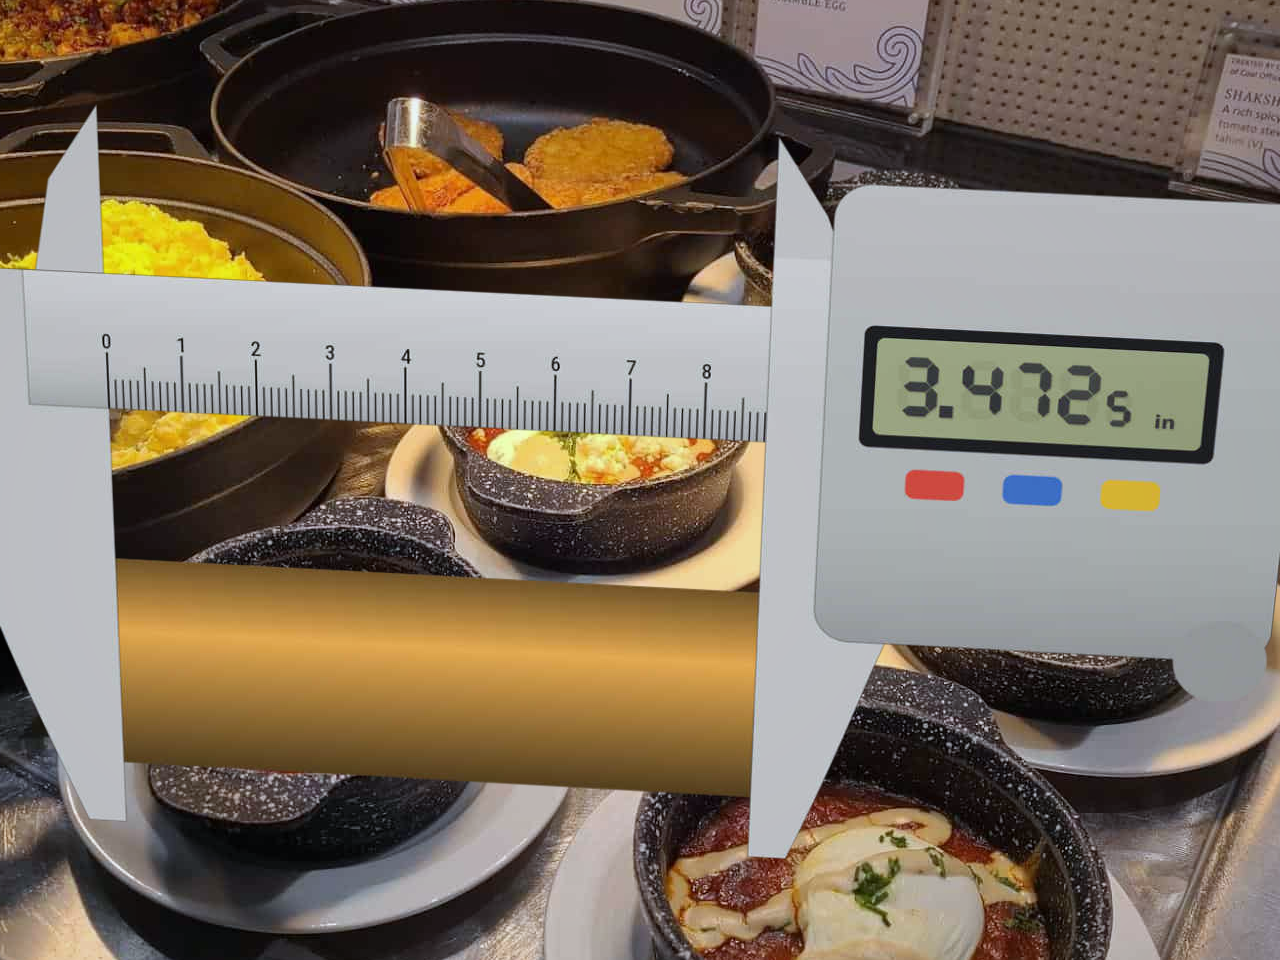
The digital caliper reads 3.4725 in
